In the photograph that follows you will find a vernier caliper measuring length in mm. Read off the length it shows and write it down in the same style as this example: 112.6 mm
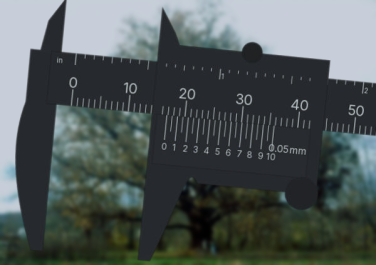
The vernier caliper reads 16.8 mm
